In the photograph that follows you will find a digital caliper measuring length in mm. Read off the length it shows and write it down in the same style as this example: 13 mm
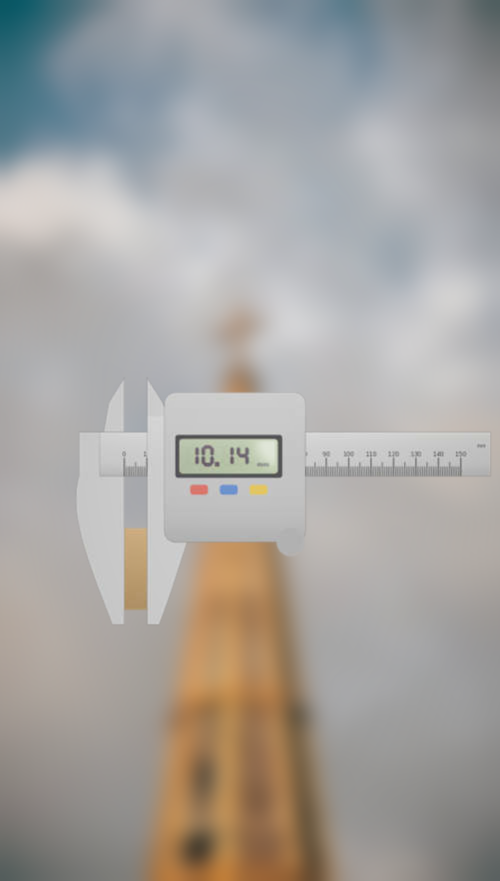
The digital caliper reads 10.14 mm
